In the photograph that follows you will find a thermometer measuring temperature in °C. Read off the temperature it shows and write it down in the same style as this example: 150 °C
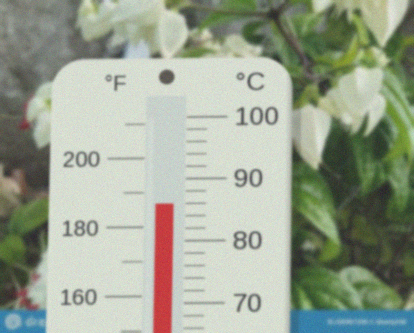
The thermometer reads 86 °C
